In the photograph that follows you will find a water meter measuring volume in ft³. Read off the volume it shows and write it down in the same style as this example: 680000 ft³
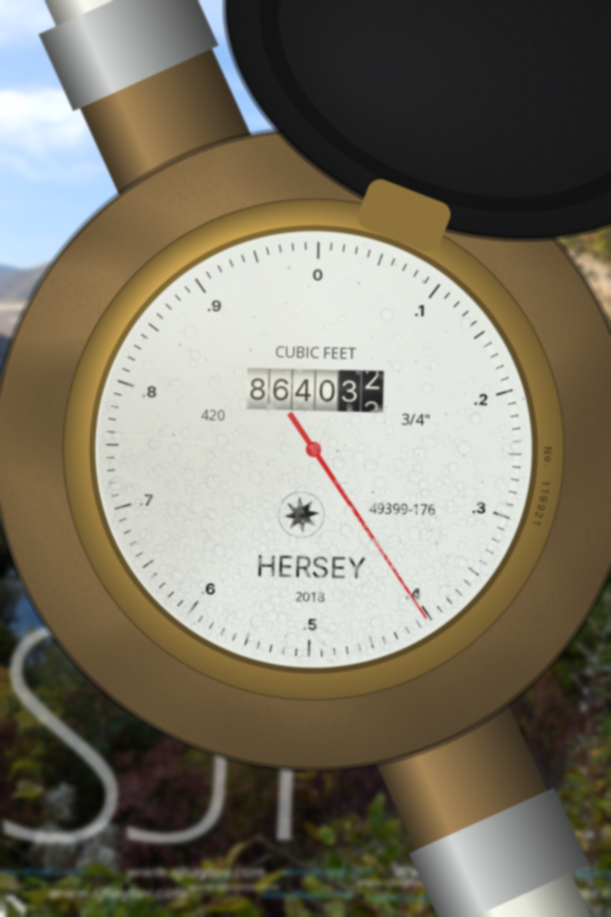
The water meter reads 864032.40 ft³
